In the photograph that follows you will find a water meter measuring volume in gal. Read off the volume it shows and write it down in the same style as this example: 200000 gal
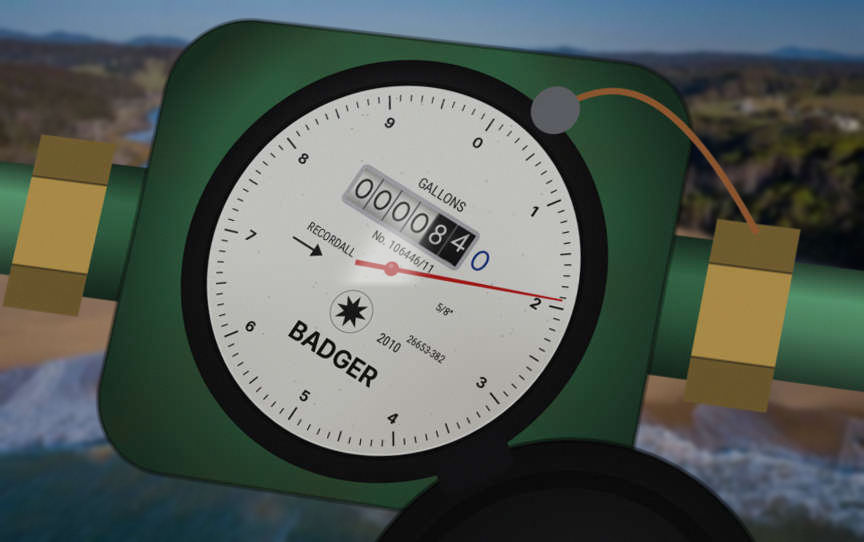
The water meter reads 841.9 gal
